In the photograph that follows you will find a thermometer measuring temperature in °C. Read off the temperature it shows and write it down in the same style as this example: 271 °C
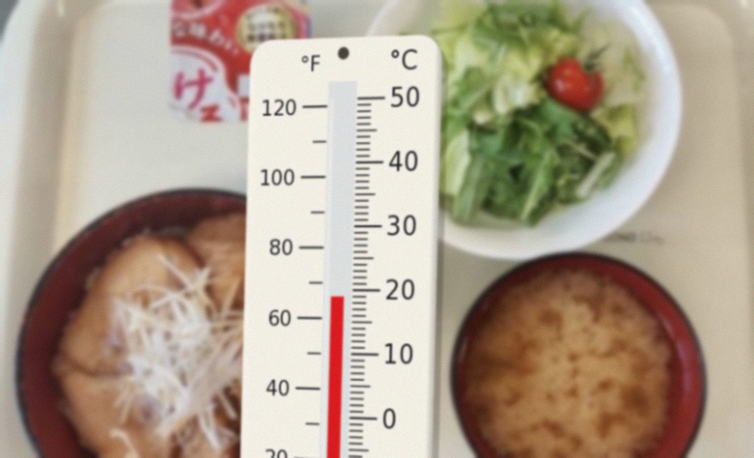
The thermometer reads 19 °C
